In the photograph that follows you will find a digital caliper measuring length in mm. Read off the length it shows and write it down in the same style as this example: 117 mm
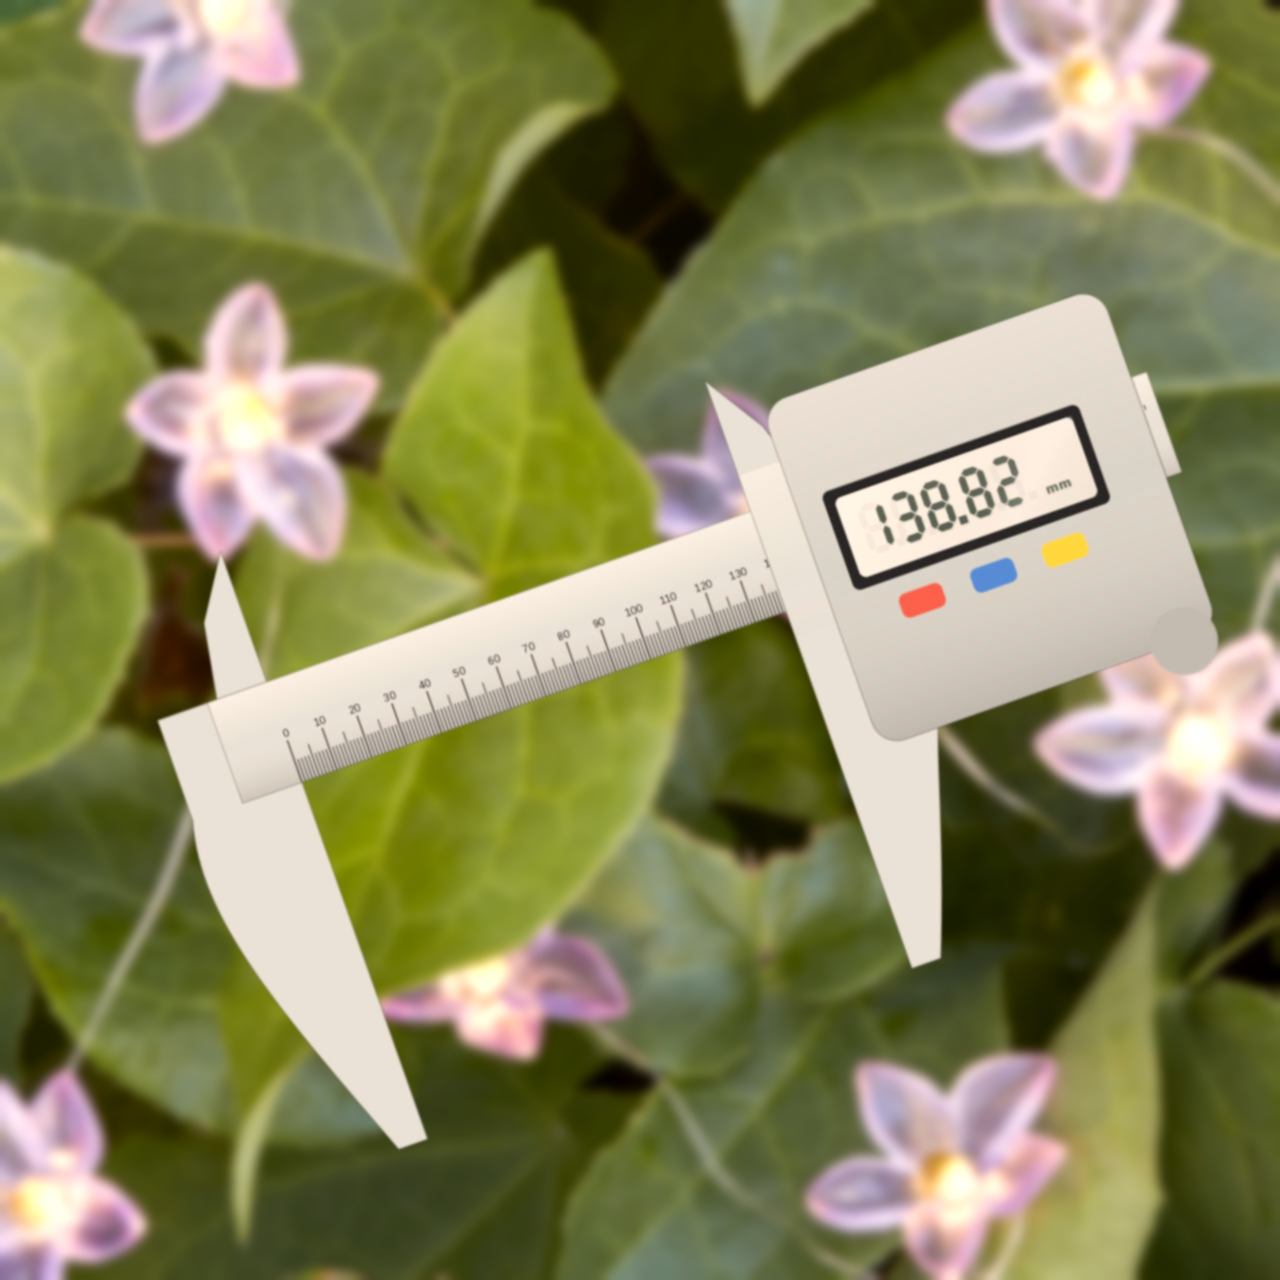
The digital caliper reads 138.82 mm
